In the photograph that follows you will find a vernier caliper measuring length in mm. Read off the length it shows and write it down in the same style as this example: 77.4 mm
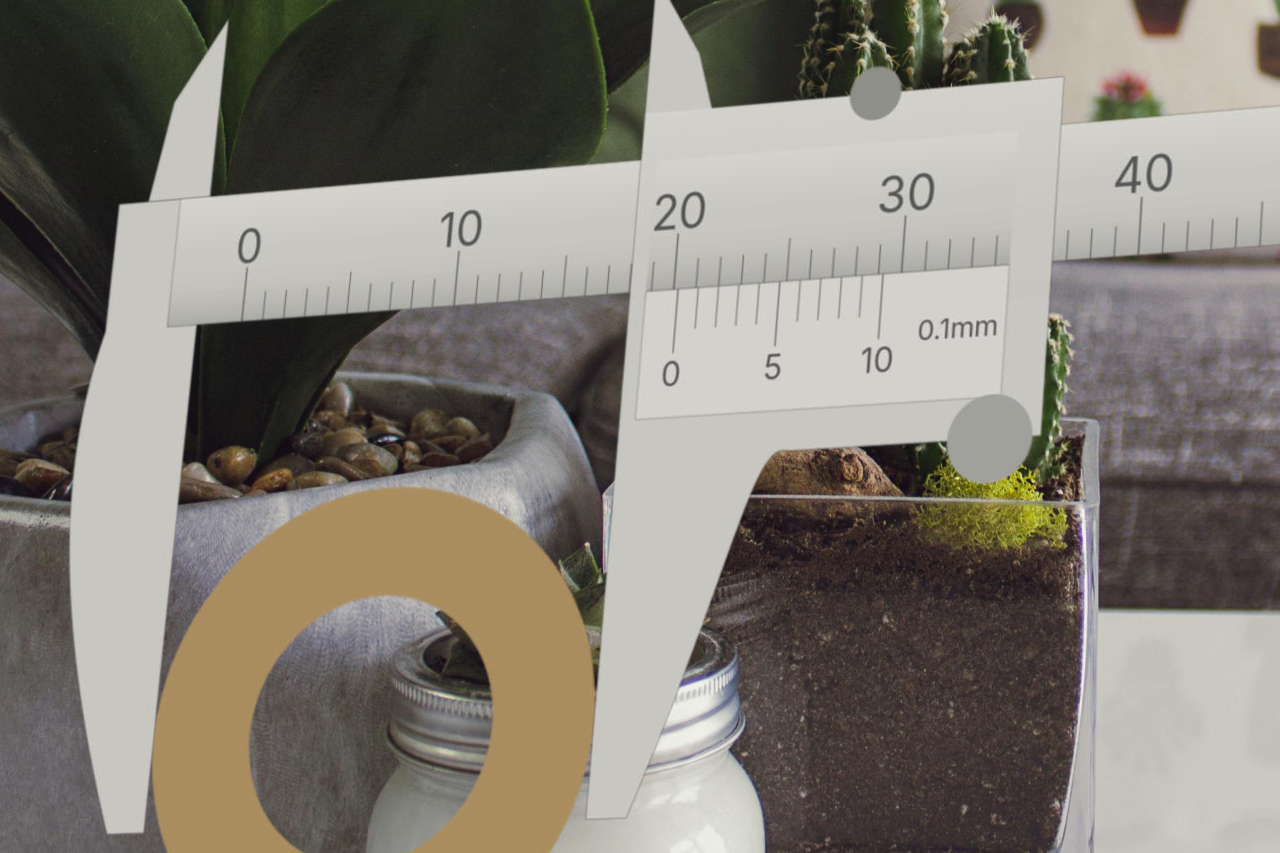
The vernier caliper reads 20.2 mm
